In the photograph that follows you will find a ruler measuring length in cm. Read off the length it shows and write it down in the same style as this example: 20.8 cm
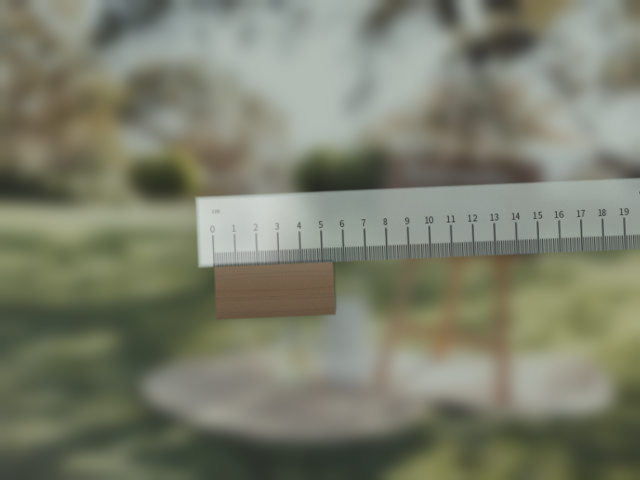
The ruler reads 5.5 cm
